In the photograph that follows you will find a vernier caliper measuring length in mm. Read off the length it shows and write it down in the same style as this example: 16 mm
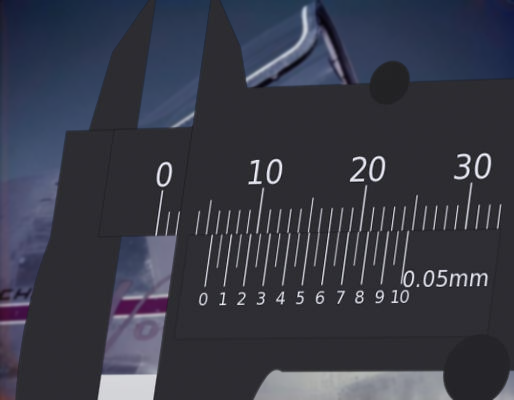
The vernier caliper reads 5.6 mm
